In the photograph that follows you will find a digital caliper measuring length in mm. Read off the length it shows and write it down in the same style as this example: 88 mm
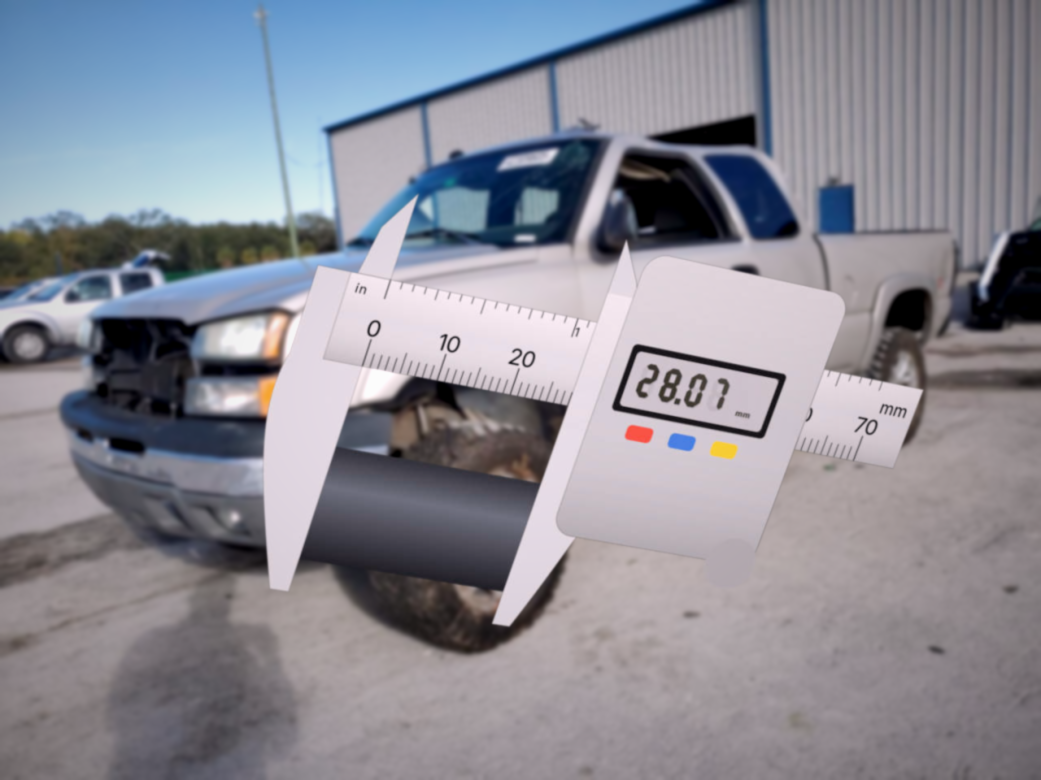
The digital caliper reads 28.07 mm
